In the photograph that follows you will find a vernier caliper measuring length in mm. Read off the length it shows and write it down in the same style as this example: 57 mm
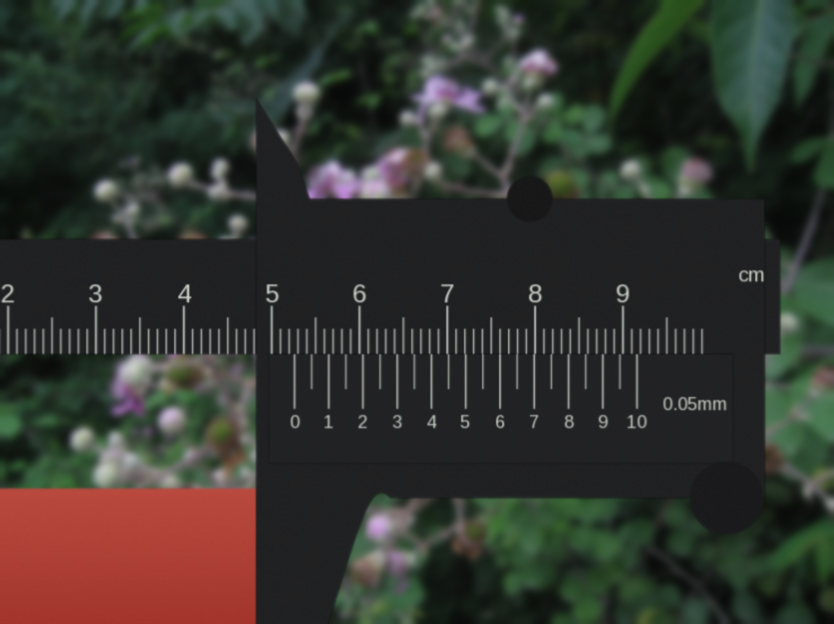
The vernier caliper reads 52.6 mm
